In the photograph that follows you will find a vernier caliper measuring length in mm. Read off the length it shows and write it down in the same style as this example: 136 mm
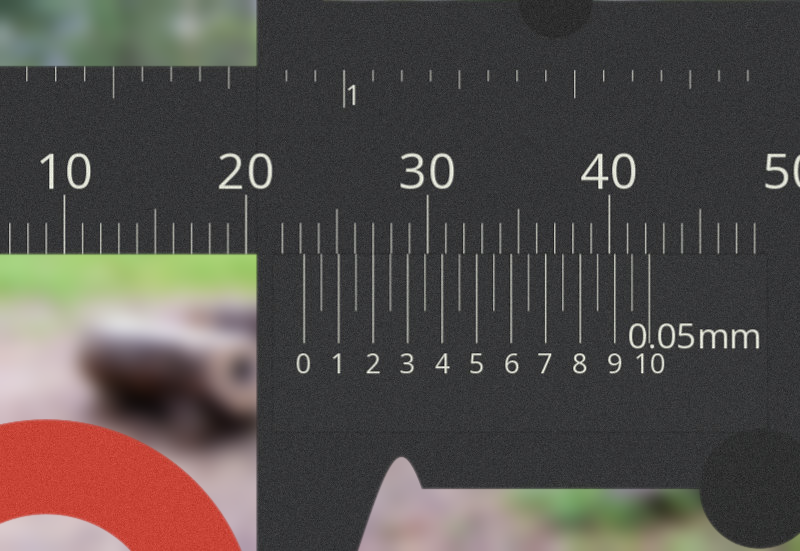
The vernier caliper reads 23.2 mm
